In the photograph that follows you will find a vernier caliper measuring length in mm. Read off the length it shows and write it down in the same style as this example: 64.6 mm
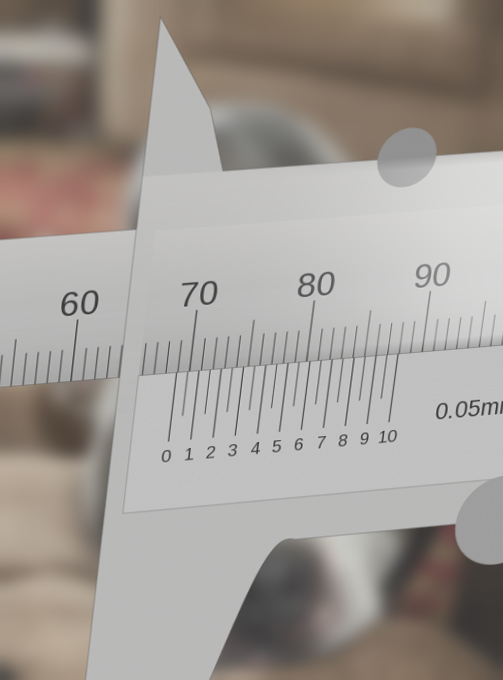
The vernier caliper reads 68.9 mm
